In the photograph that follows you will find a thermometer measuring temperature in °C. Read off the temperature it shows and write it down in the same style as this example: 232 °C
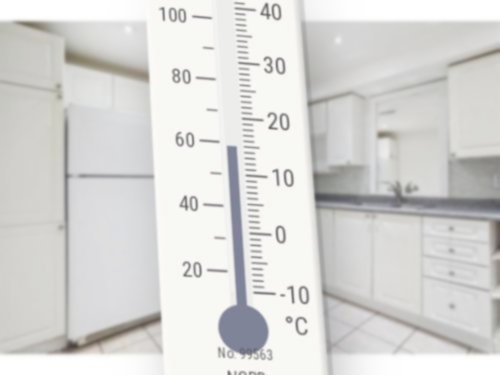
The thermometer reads 15 °C
